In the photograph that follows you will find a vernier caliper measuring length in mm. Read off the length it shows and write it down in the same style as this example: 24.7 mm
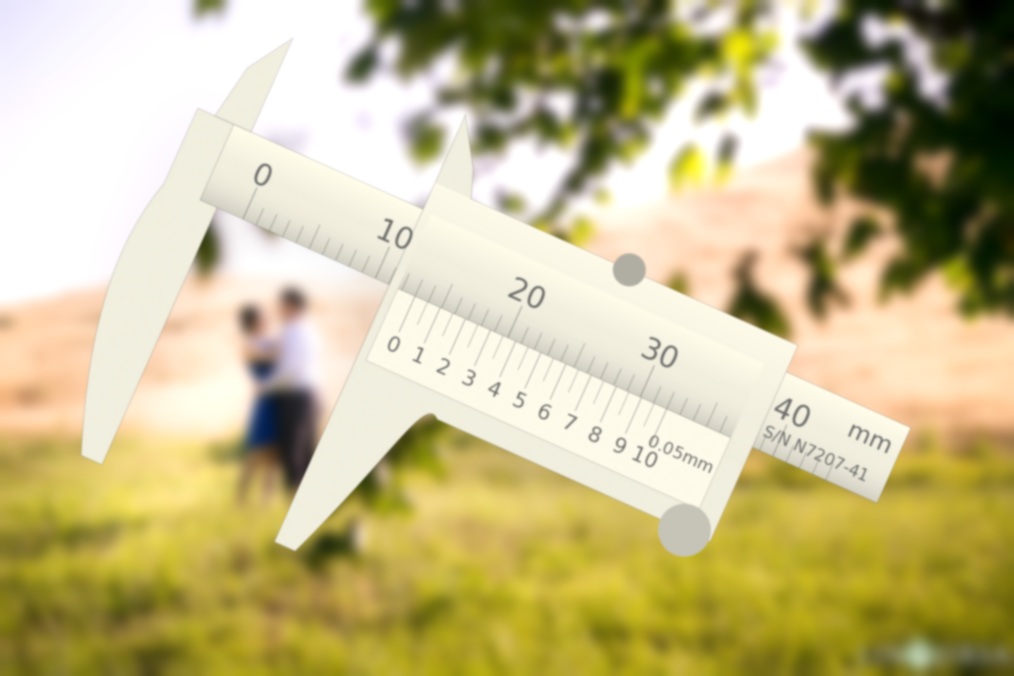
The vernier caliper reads 13.0 mm
